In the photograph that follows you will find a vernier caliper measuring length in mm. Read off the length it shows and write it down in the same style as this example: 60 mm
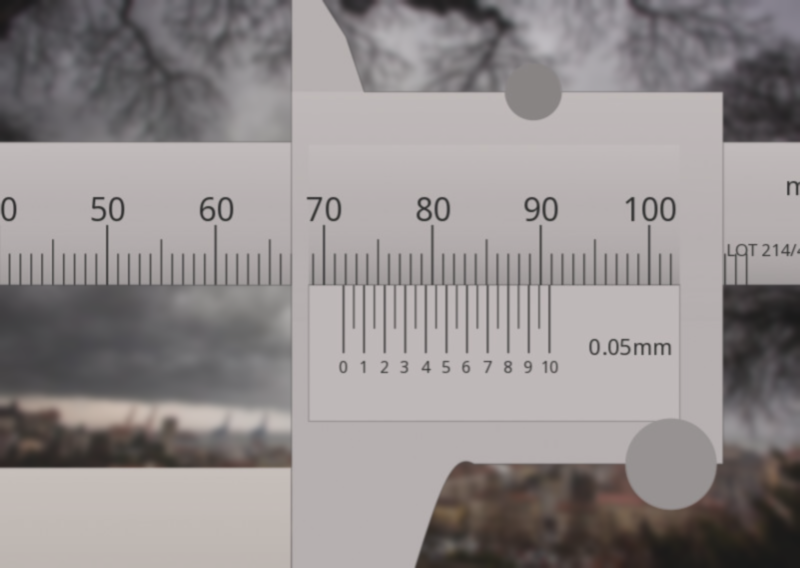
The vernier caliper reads 71.8 mm
